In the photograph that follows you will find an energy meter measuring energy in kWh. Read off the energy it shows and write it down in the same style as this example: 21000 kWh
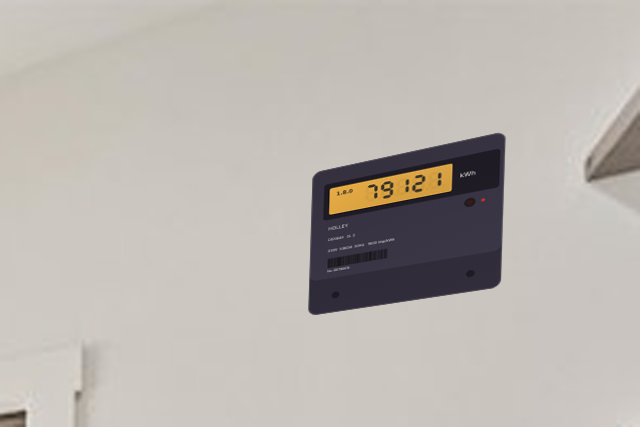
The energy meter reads 79121 kWh
